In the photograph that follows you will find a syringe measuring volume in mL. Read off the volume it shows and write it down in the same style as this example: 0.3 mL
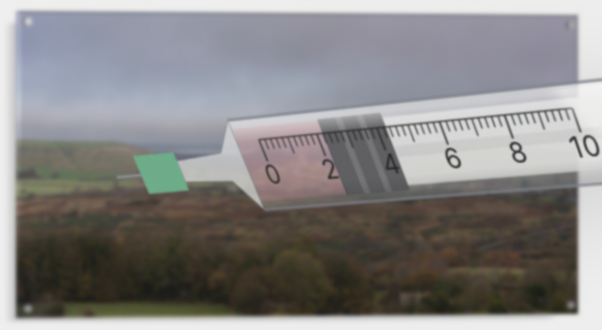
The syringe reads 2.2 mL
